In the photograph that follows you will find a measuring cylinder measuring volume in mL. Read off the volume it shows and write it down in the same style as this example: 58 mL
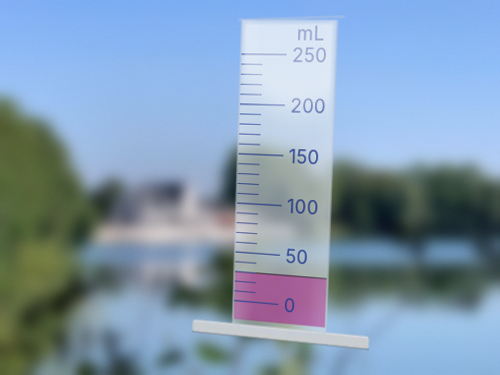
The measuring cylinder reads 30 mL
